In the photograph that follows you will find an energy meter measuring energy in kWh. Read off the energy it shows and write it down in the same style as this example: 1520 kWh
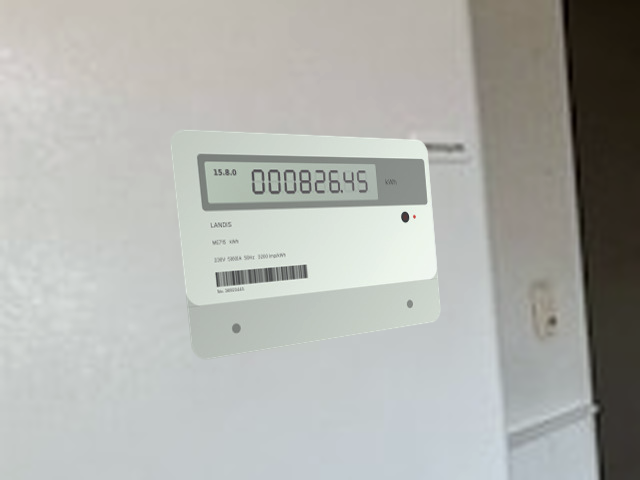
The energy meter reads 826.45 kWh
